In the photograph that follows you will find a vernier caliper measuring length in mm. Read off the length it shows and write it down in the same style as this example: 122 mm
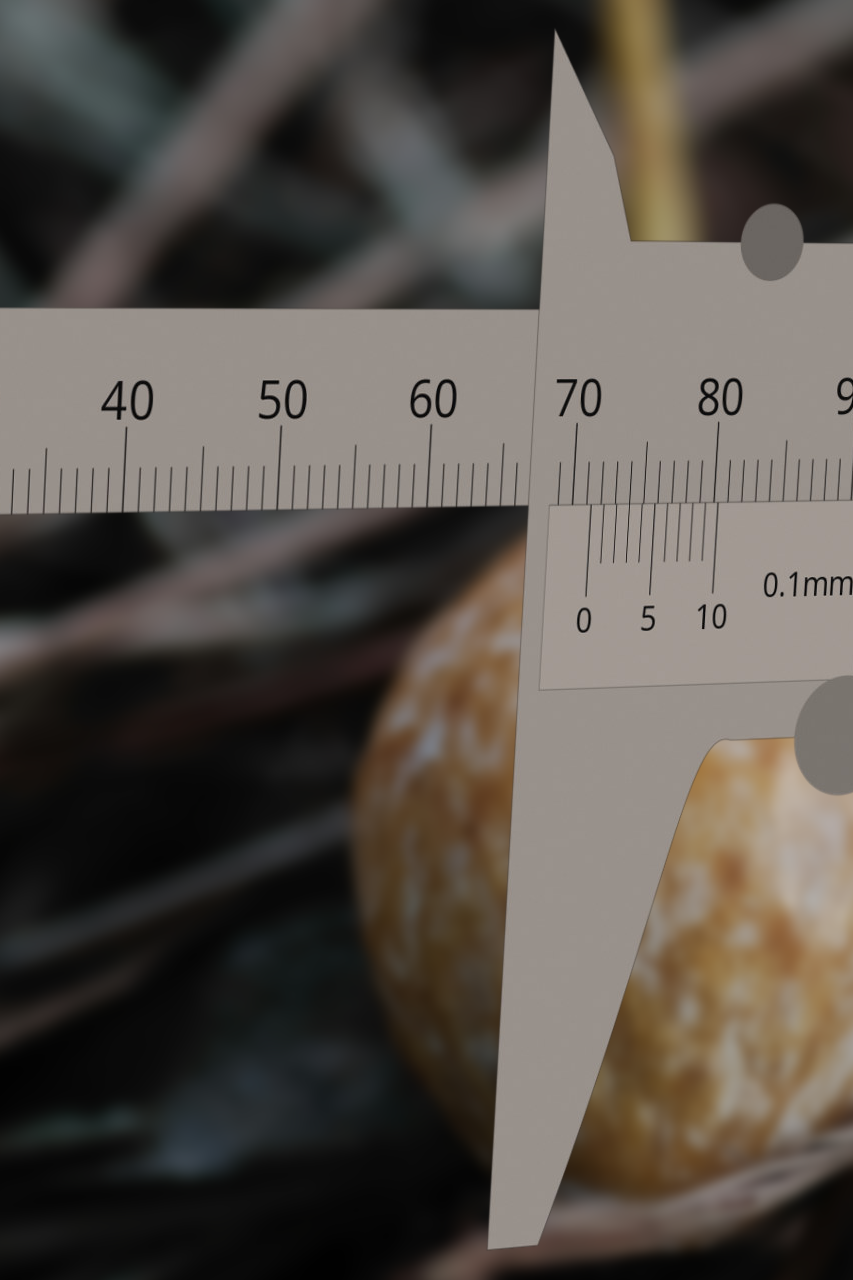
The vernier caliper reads 71.3 mm
